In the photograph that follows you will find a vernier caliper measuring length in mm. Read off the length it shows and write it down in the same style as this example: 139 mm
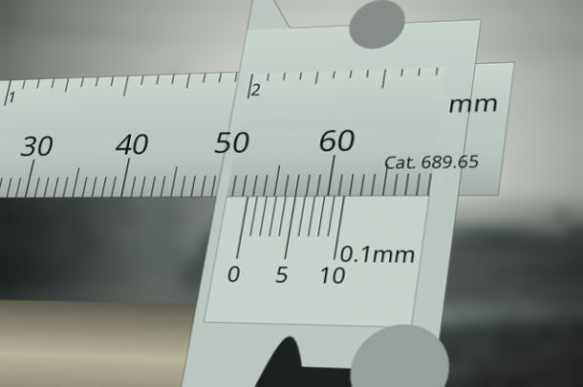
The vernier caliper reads 52.5 mm
